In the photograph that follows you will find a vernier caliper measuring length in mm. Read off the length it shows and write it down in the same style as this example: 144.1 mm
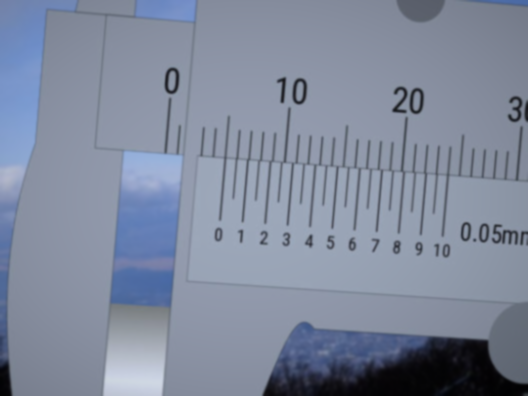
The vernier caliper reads 5.0 mm
